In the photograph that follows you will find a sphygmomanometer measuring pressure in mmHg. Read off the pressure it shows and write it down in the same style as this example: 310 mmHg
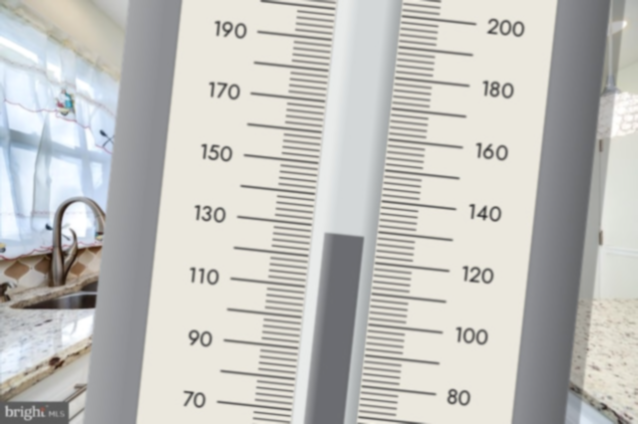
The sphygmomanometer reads 128 mmHg
